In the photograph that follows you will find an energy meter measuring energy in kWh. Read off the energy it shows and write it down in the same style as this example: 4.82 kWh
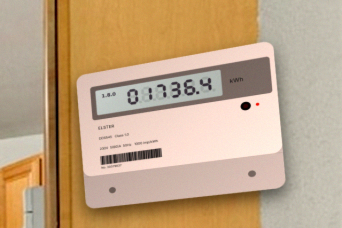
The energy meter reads 1736.4 kWh
